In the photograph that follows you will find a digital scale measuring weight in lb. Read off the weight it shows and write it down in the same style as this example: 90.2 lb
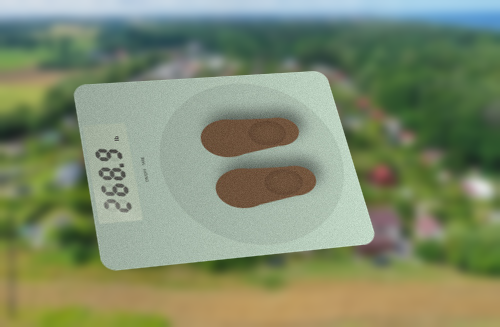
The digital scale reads 268.9 lb
